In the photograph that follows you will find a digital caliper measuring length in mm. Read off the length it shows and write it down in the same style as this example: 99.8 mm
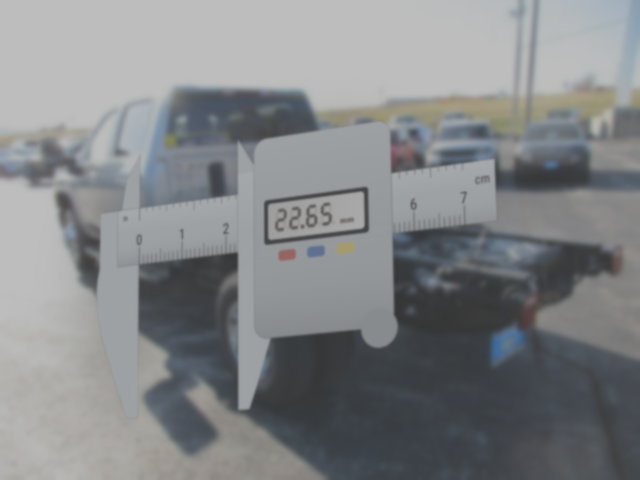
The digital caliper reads 22.65 mm
